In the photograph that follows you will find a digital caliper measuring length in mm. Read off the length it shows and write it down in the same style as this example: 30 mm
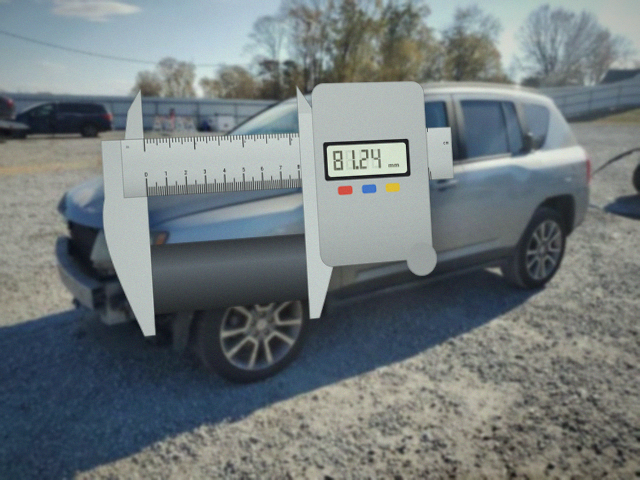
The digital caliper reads 81.24 mm
